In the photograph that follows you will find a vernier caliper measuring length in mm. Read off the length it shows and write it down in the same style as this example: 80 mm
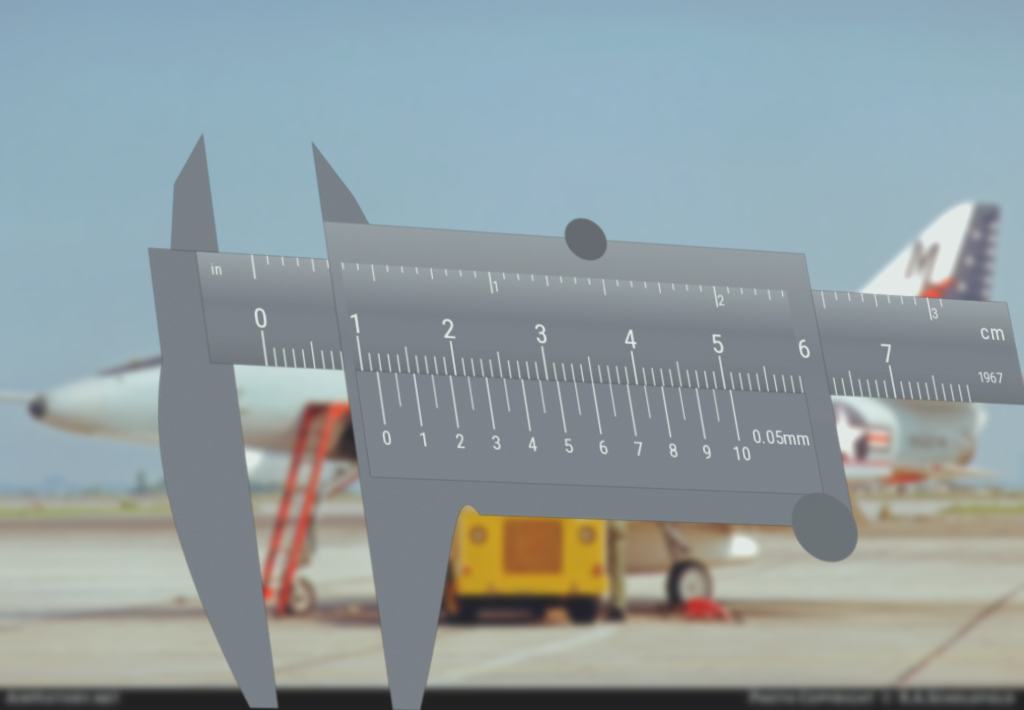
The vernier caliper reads 11.6 mm
